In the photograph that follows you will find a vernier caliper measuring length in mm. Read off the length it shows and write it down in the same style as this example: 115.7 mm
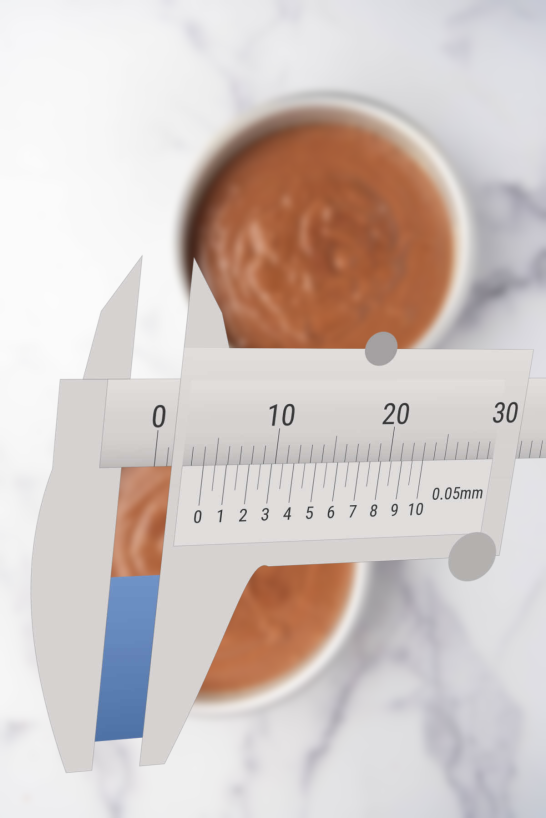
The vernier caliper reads 4.0 mm
